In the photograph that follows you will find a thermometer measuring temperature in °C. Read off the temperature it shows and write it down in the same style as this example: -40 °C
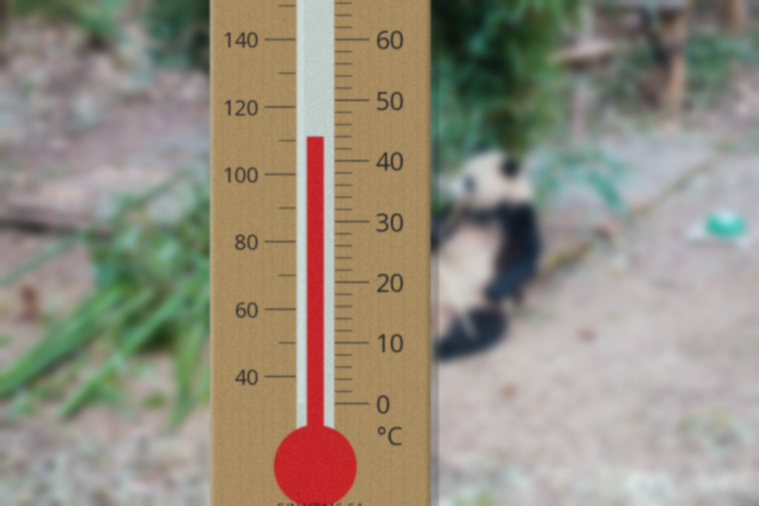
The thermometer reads 44 °C
